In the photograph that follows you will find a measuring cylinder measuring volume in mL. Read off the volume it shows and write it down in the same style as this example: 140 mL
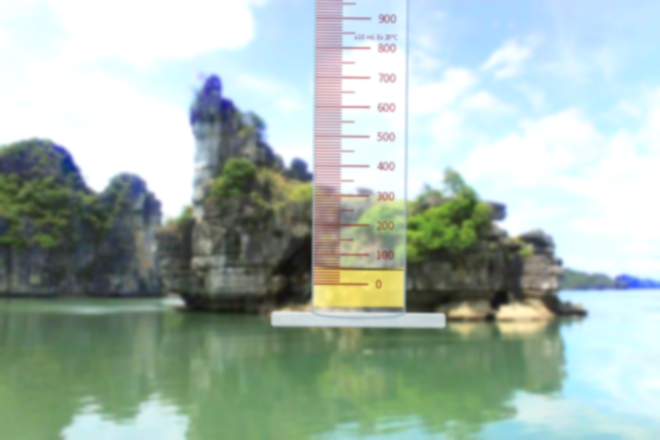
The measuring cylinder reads 50 mL
